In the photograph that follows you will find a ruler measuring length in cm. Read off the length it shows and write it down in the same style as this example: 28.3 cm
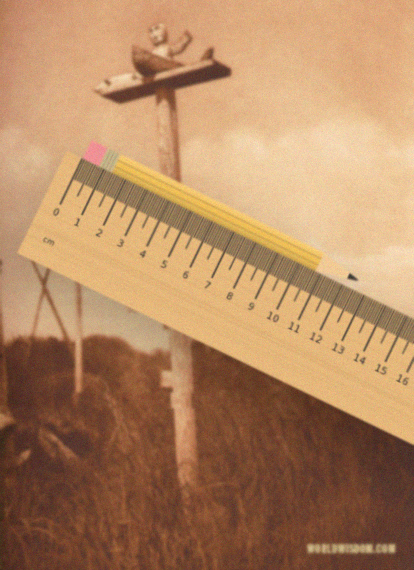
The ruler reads 12.5 cm
